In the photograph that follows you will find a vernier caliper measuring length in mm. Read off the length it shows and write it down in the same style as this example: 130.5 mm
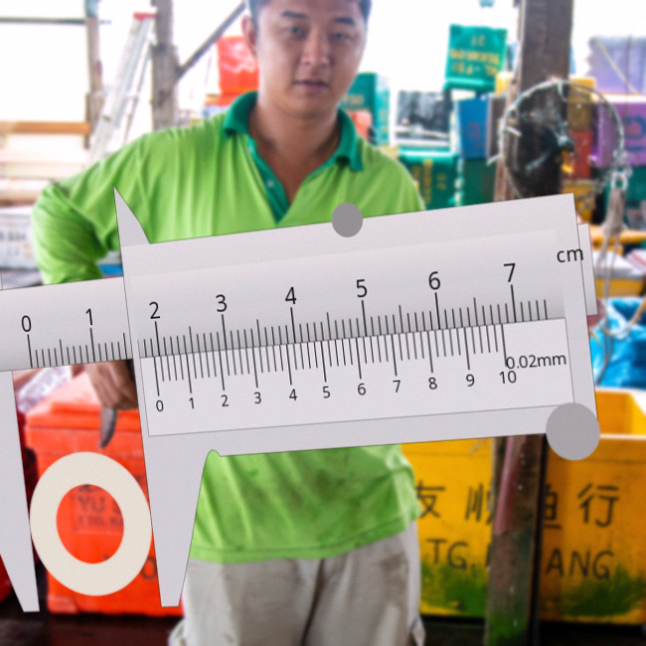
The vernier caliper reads 19.2 mm
